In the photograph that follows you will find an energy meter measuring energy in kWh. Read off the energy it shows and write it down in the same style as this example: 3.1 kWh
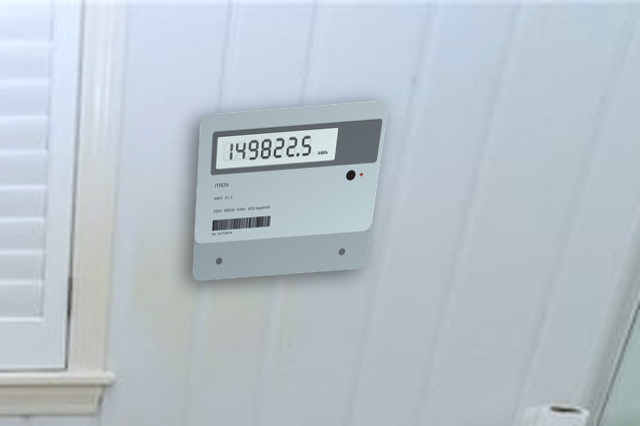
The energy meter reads 149822.5 kWh
